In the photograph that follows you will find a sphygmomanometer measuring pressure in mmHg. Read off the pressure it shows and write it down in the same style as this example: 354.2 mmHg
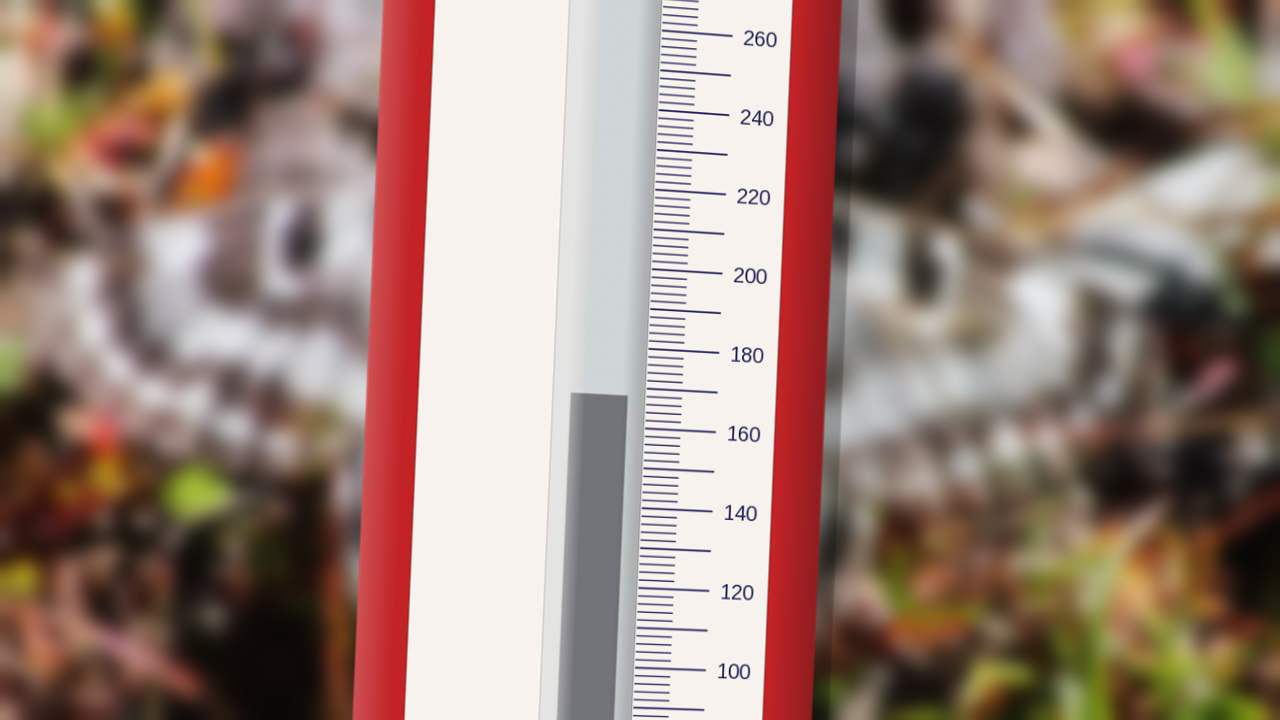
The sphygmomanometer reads 168 mmHg
